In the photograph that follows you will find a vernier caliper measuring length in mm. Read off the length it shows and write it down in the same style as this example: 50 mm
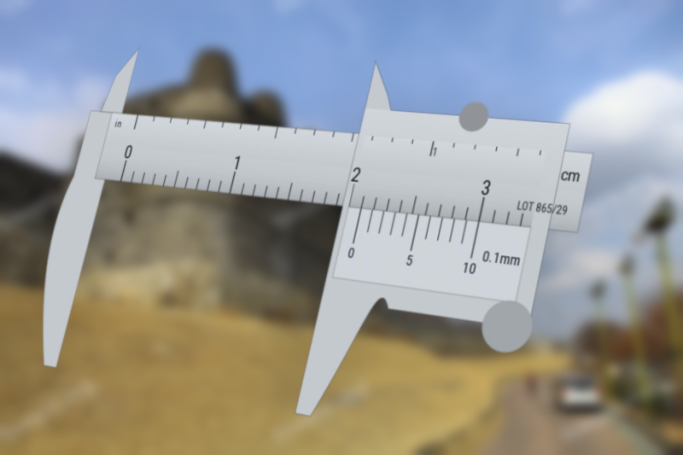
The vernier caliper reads 21.0 mm
